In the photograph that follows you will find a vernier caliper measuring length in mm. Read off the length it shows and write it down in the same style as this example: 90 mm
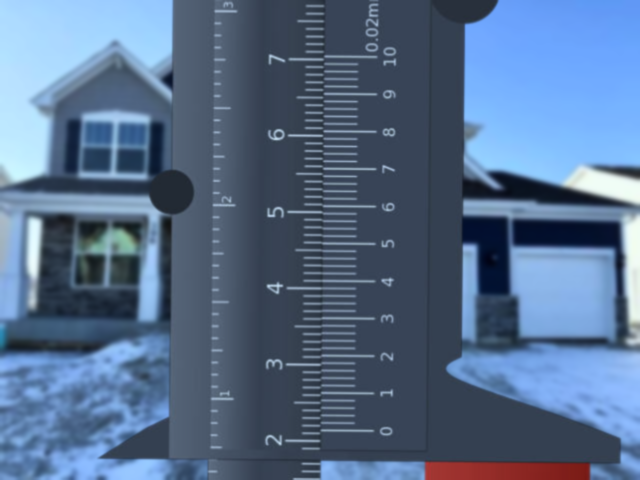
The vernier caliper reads 21.4 mm
